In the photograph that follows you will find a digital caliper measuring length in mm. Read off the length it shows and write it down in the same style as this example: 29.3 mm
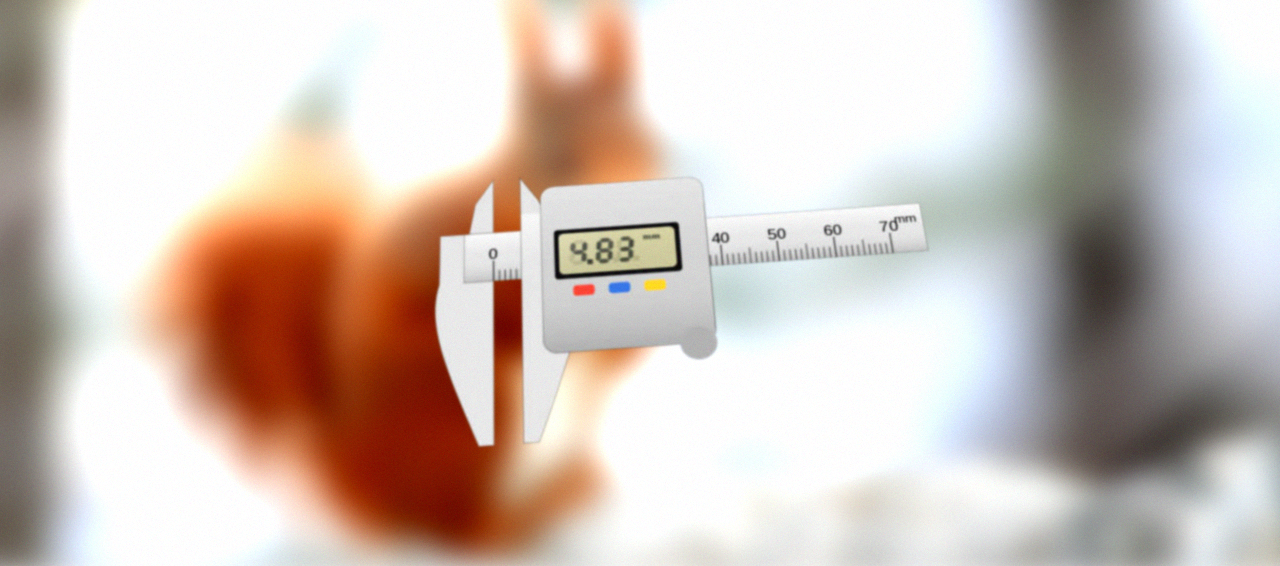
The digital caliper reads 4.83 mm
